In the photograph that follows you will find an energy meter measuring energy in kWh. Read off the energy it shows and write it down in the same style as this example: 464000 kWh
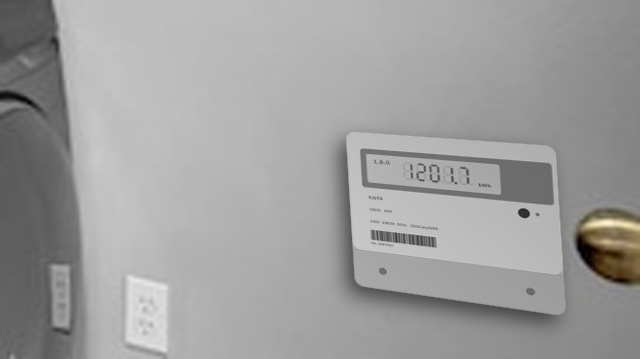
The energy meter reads 1201.7 kWh
